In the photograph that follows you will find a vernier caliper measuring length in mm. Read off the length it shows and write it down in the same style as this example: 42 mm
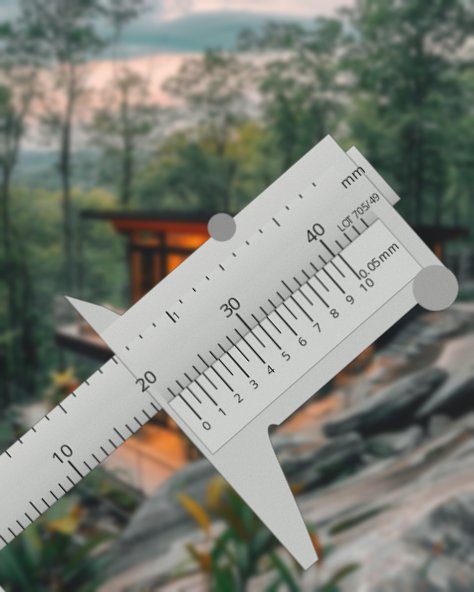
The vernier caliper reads 21.4 mm
